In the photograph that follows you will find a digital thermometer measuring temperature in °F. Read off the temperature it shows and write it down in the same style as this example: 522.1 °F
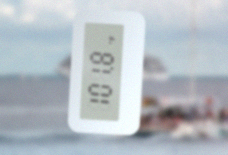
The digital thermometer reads 101.8 °F
